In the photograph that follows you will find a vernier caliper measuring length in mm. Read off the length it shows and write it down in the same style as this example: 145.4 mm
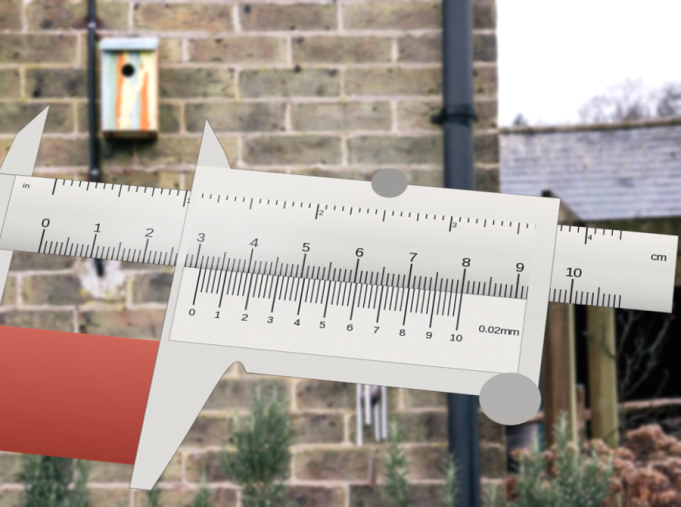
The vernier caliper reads 31.0 mm
